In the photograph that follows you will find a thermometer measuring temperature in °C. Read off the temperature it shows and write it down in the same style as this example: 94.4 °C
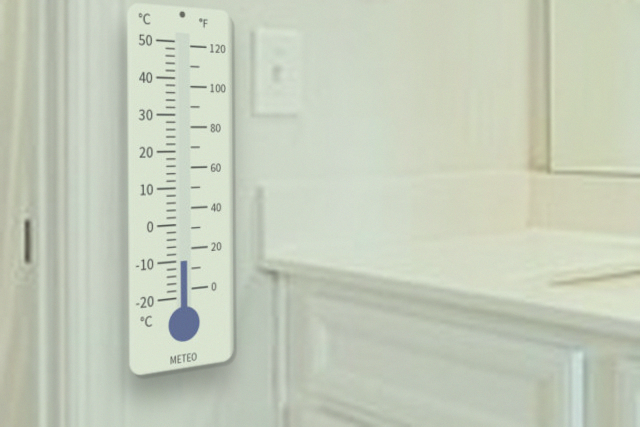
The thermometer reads -10 °C
